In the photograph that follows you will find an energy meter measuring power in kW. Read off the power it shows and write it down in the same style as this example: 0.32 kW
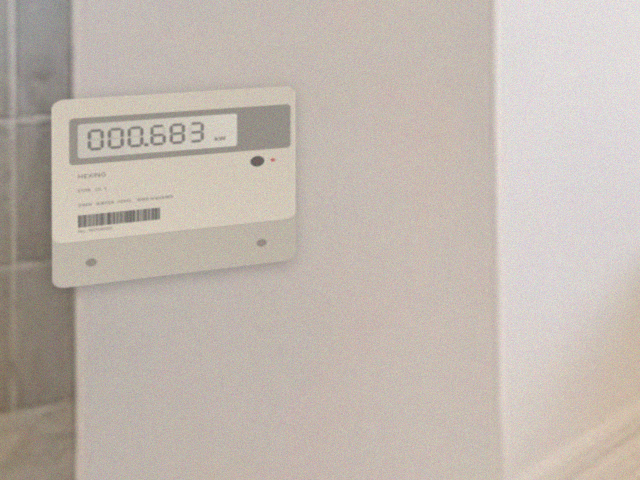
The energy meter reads 0.683 kW
